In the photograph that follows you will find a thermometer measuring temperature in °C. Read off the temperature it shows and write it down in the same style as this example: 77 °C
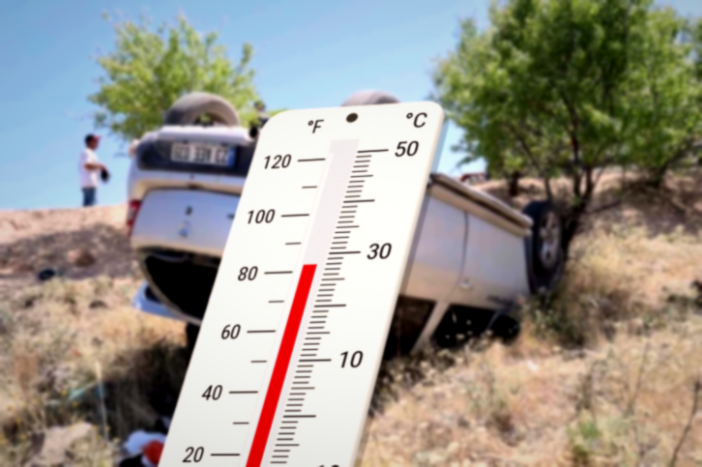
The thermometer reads 28 °C
